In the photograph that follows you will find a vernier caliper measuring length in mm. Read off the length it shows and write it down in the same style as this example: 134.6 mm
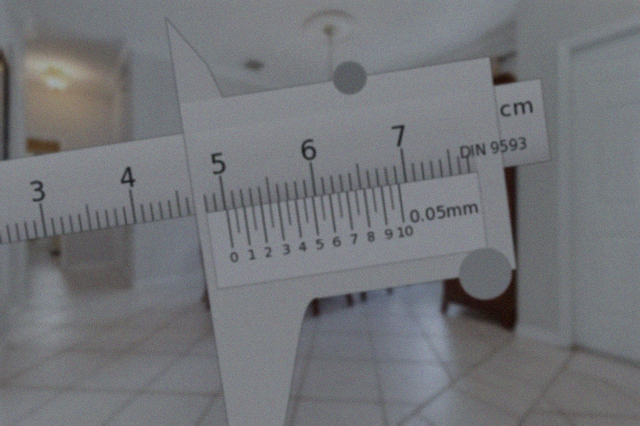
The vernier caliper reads 50.2 mm
